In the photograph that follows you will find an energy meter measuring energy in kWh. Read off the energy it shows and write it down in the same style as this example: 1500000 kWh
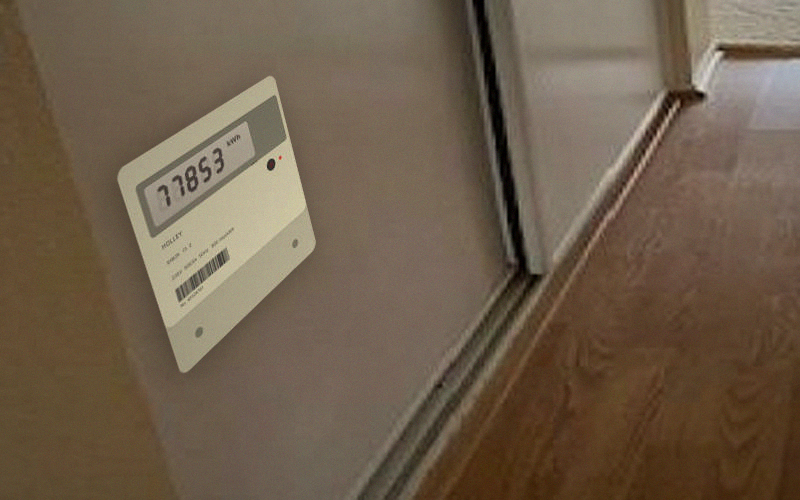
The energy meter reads 77853 kWh
